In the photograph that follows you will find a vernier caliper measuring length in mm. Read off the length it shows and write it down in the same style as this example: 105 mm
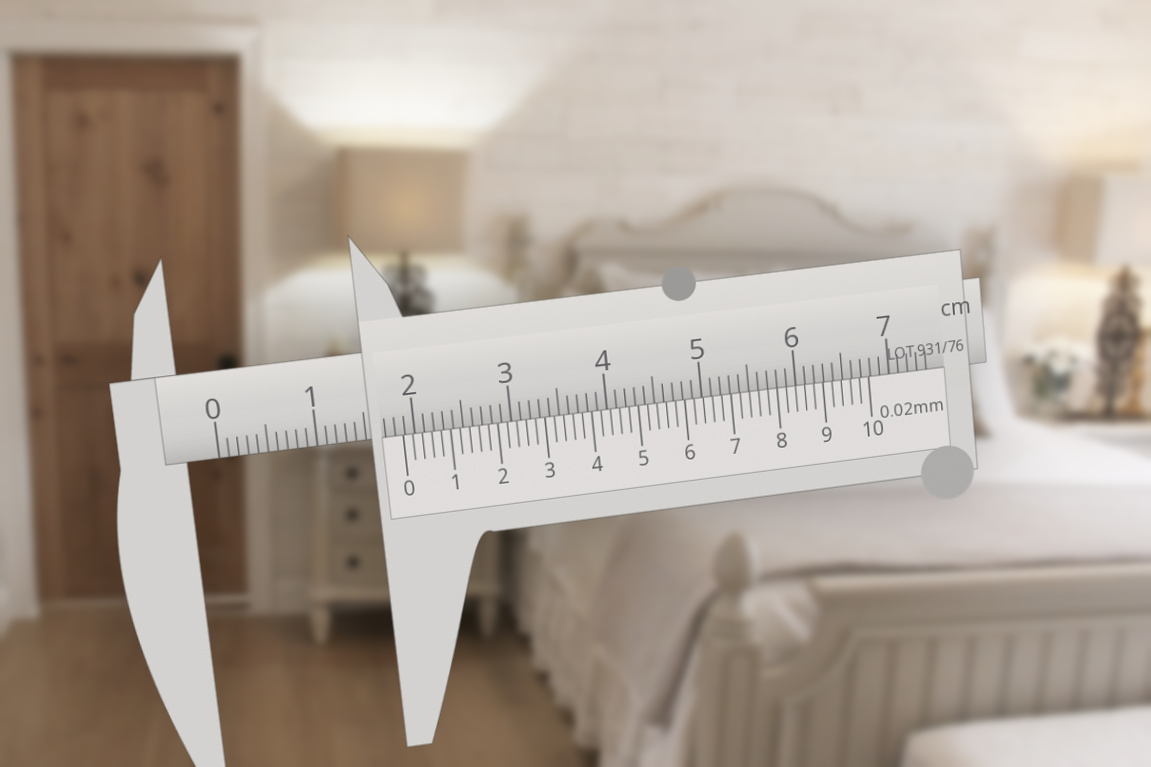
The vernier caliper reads 18.8 mm
